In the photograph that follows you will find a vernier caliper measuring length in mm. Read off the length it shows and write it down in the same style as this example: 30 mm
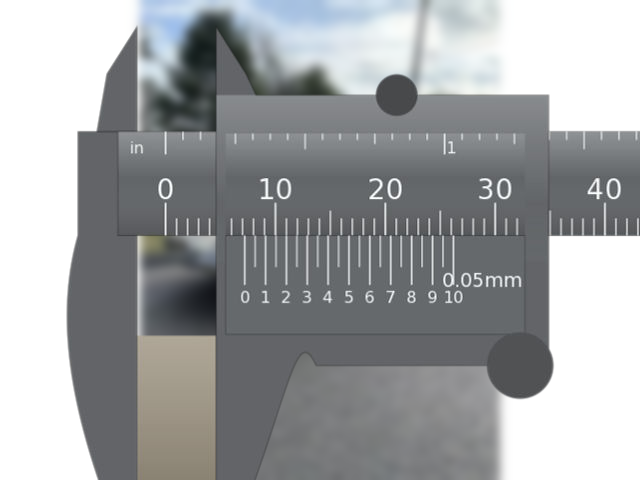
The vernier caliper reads 7.2 mm
